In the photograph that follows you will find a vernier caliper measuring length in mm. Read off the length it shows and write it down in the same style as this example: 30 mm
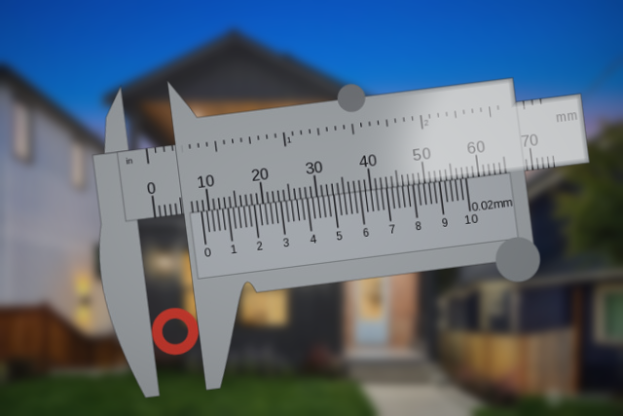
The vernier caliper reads 8.6 mm
